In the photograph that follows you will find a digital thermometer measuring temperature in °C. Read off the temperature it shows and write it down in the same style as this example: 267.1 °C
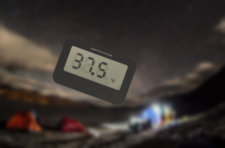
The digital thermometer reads 37.5 °C
